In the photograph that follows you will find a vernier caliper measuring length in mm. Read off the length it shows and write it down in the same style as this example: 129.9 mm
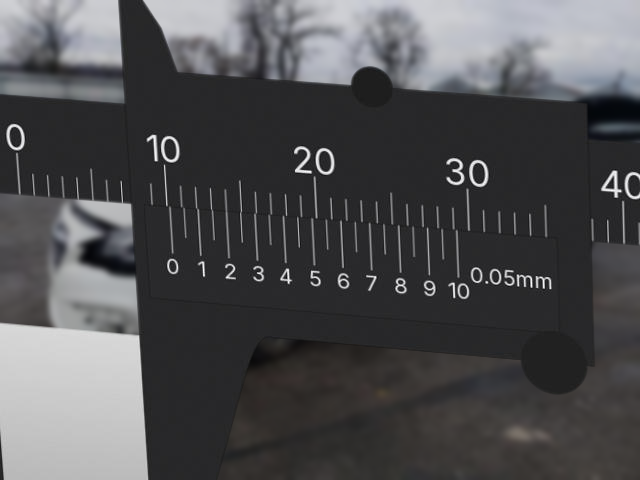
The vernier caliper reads 10.2 mm
